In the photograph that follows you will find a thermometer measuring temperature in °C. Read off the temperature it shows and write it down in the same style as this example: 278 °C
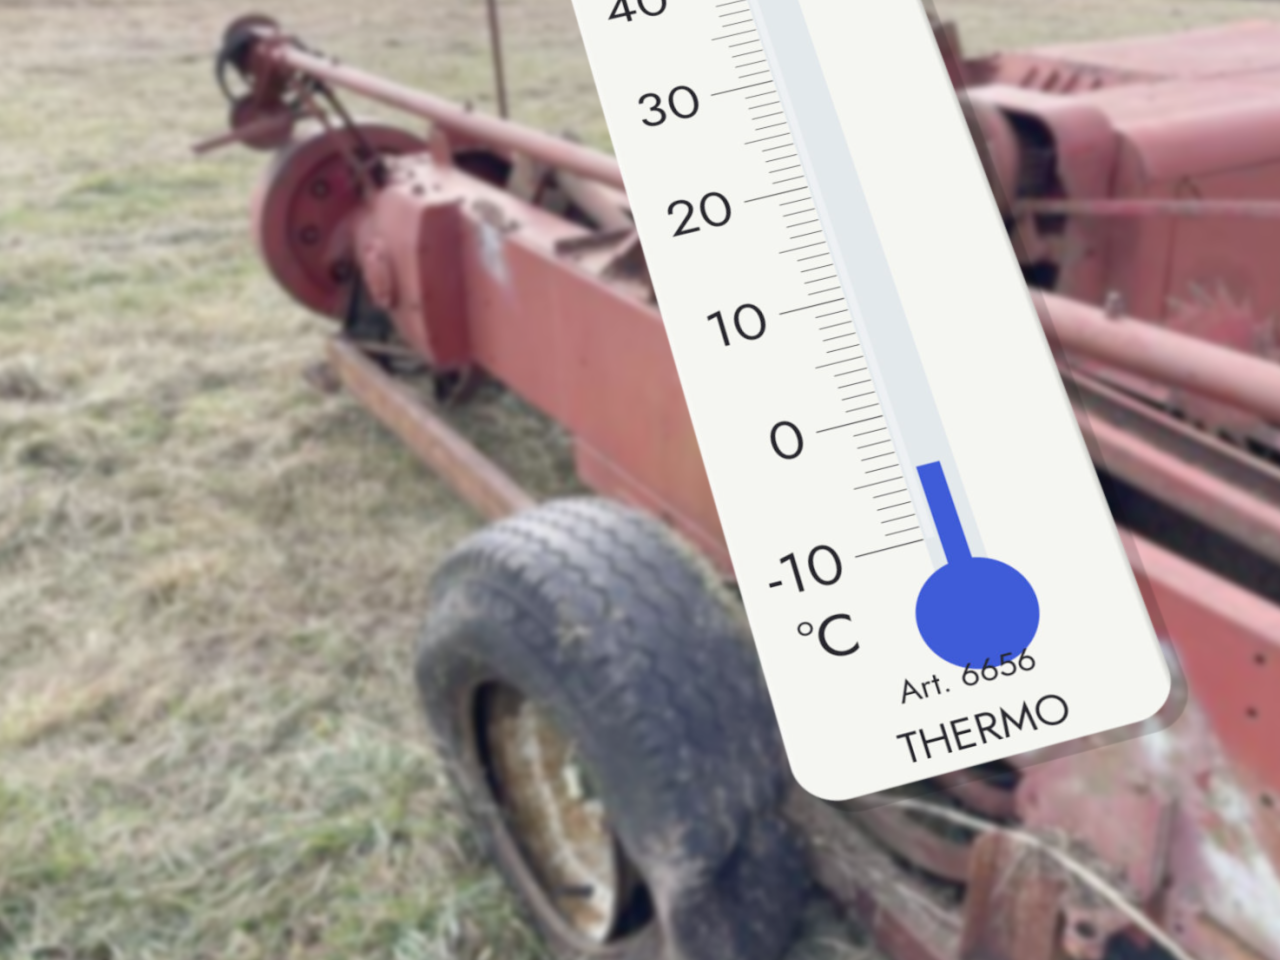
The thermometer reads -4.5 °C
